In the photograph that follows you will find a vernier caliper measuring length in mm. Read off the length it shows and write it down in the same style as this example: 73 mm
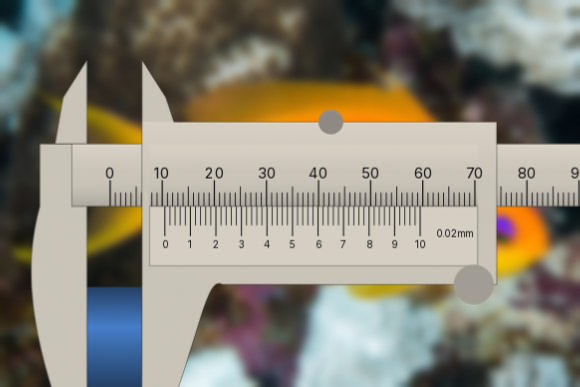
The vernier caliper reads 10.5 mm
